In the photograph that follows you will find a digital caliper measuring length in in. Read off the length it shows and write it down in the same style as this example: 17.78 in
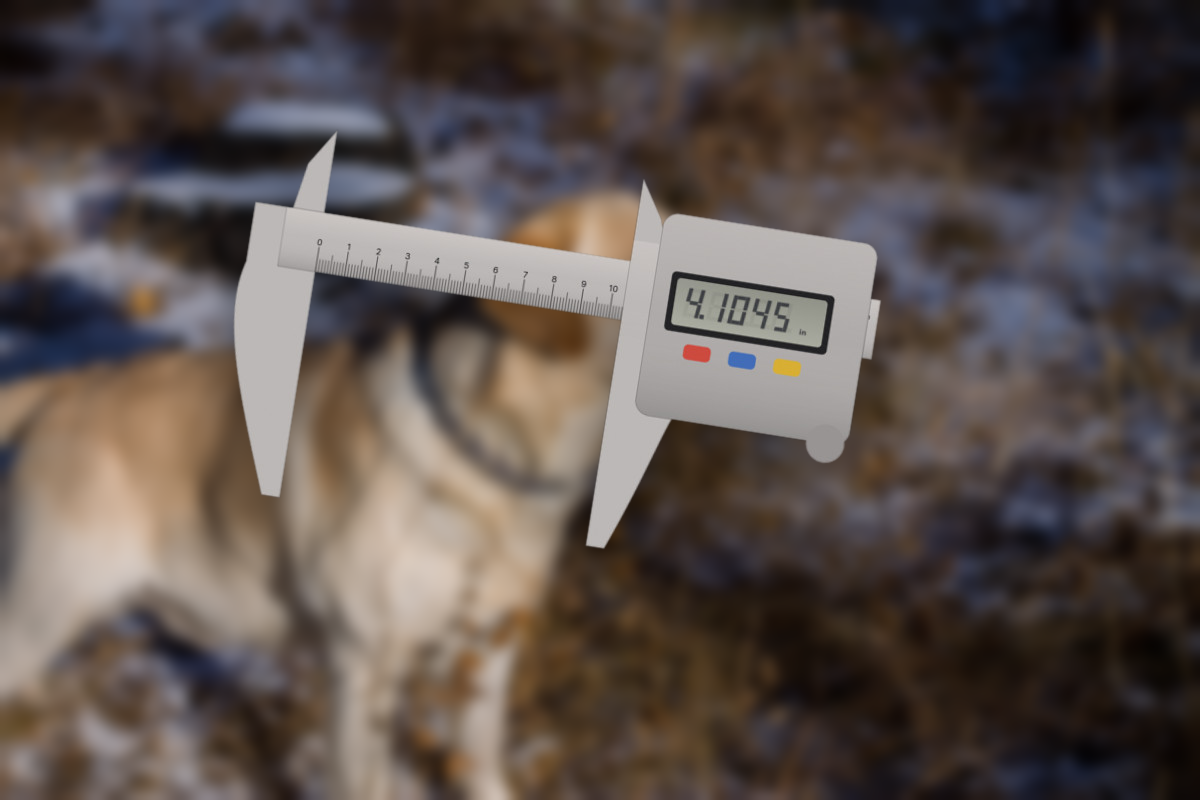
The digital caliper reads 4.1045 in
